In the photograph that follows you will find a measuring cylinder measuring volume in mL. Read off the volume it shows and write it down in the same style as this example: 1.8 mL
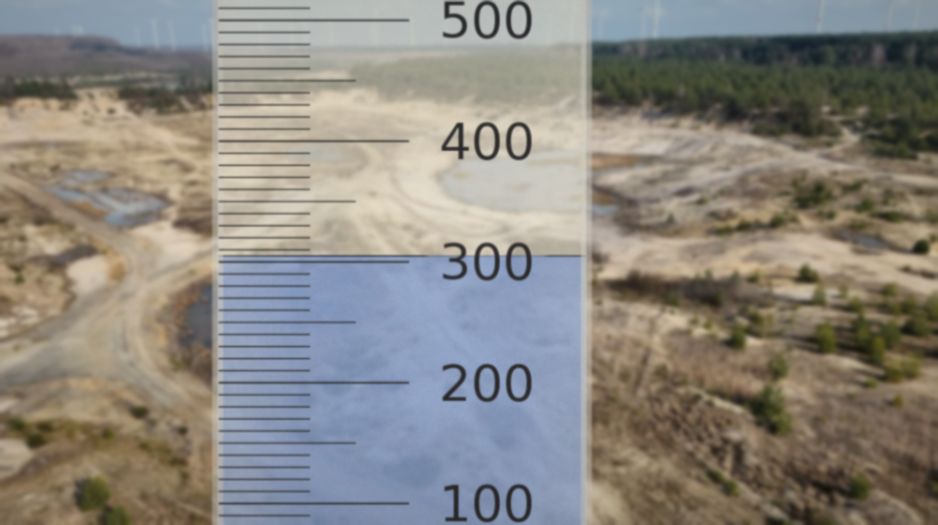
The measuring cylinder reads 305 mL
